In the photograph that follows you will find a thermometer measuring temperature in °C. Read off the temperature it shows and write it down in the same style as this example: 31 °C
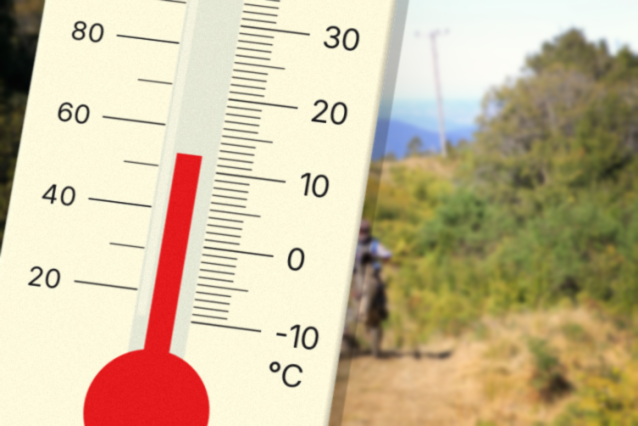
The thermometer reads 12 °C
